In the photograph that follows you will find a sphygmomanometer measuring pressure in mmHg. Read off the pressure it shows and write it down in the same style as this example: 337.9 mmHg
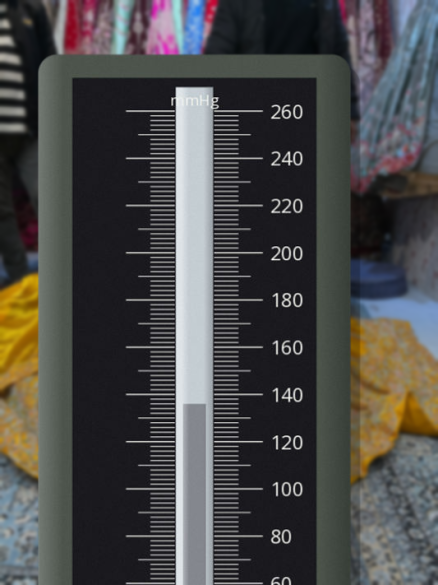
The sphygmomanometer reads 136 mmHg
